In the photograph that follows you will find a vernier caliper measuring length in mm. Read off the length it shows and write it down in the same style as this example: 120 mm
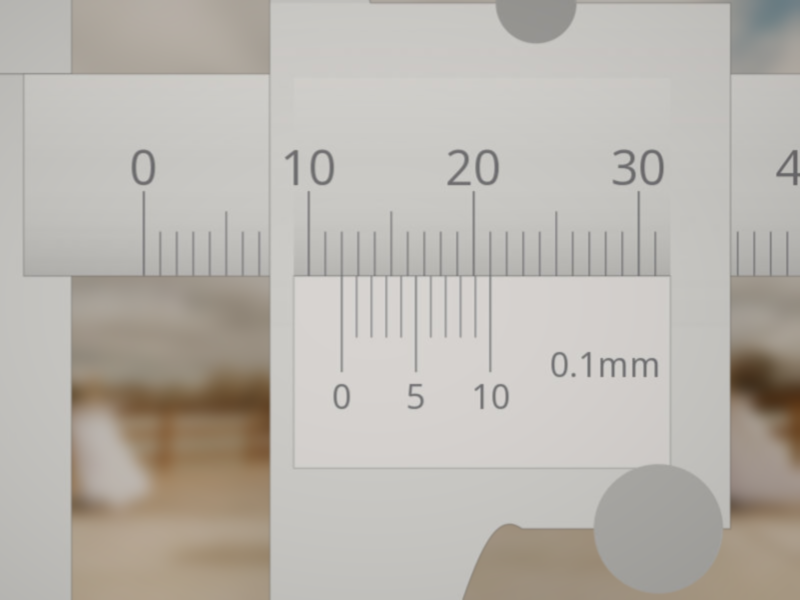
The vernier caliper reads 12.0 mm
